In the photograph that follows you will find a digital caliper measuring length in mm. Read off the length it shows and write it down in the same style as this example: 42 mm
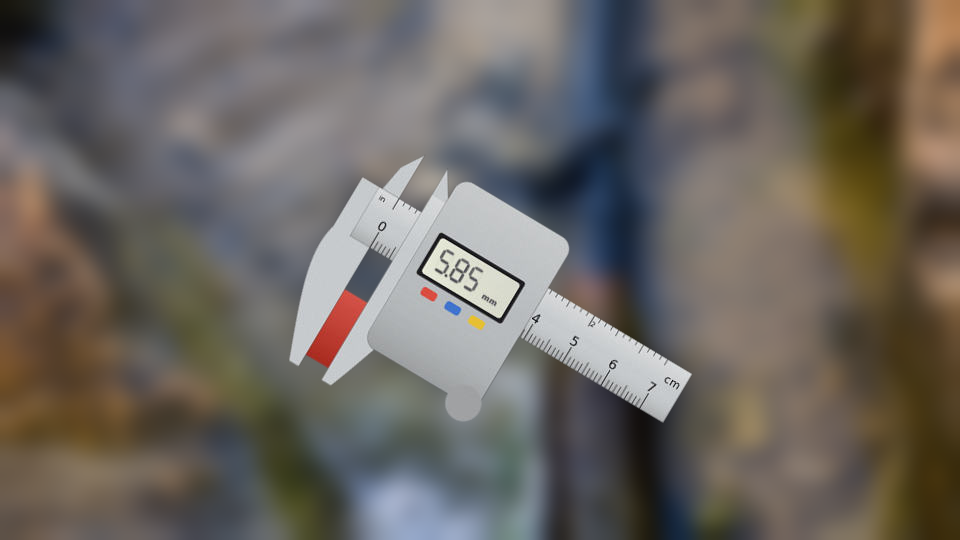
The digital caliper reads 5.85 mm
